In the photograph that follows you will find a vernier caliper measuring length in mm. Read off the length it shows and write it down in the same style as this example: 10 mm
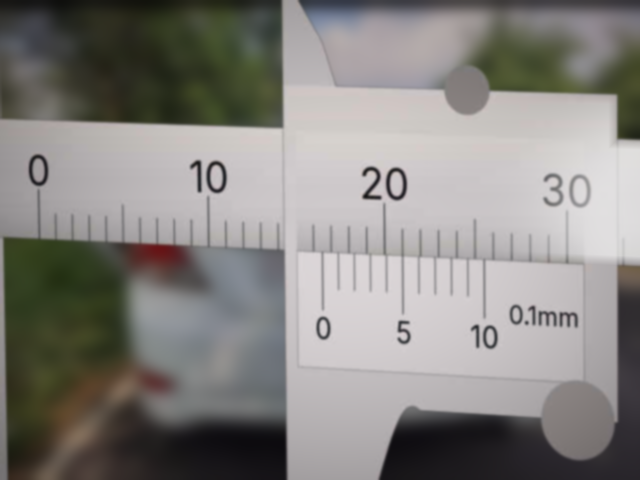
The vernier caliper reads 16.5 mm
